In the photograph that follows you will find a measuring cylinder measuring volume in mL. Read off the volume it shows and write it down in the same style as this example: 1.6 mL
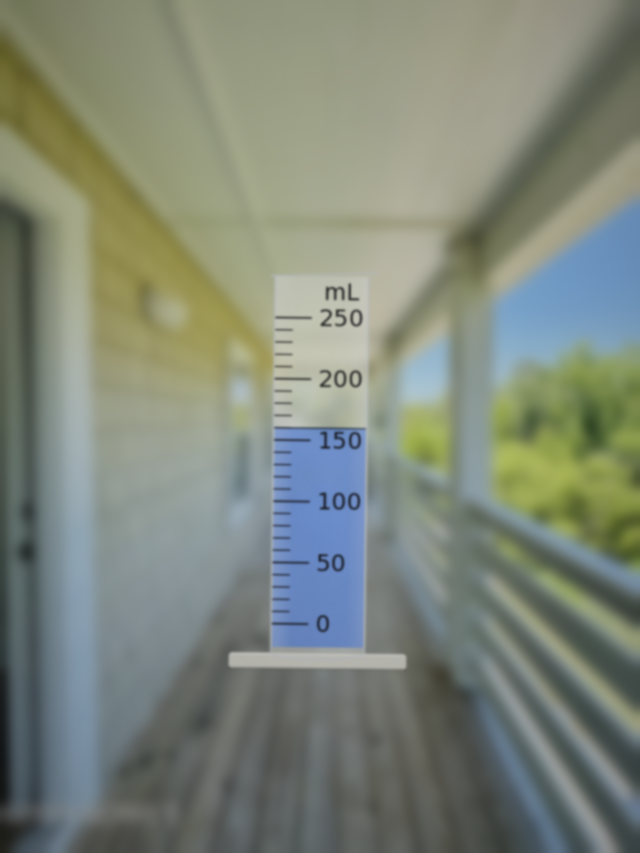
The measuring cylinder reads 160 mL
